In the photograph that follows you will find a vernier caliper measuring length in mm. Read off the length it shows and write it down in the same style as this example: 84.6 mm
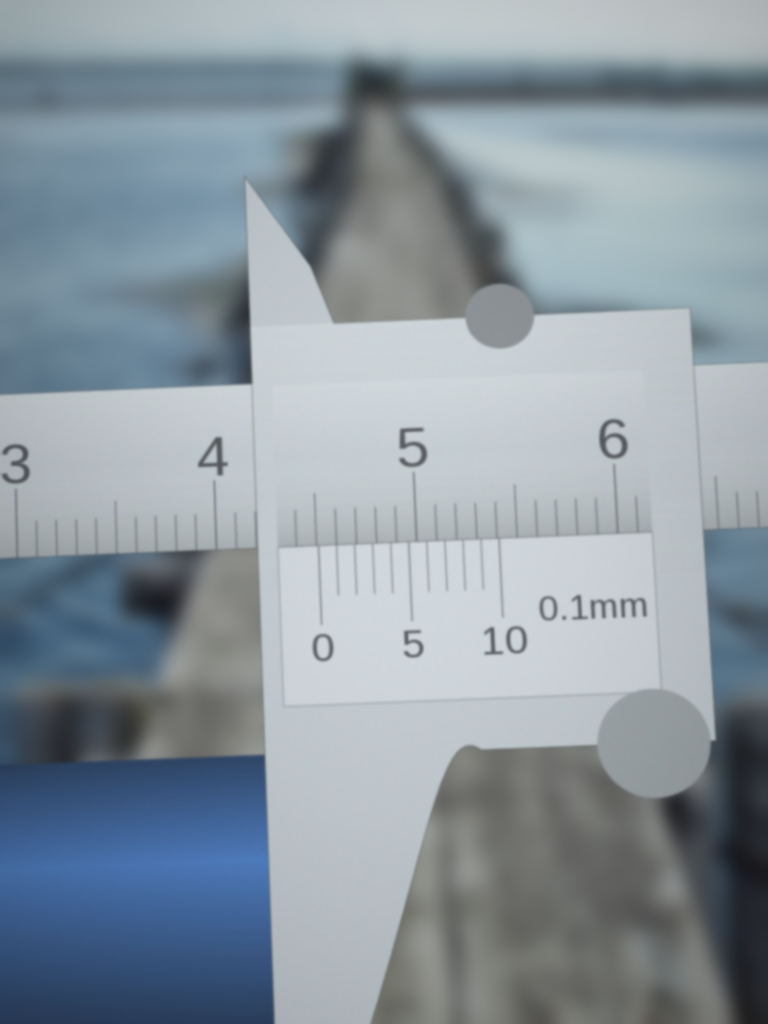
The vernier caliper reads 45.1 mm
